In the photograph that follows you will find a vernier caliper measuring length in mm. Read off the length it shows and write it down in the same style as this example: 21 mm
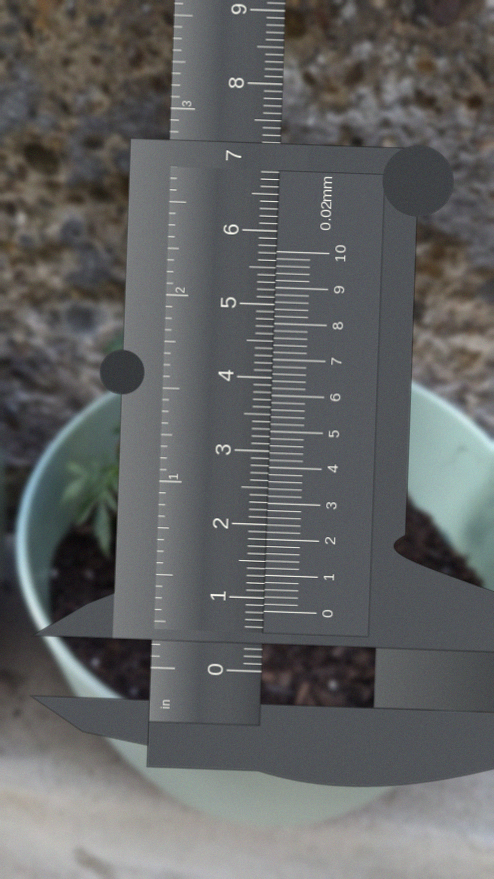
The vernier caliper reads 8.2 mm
